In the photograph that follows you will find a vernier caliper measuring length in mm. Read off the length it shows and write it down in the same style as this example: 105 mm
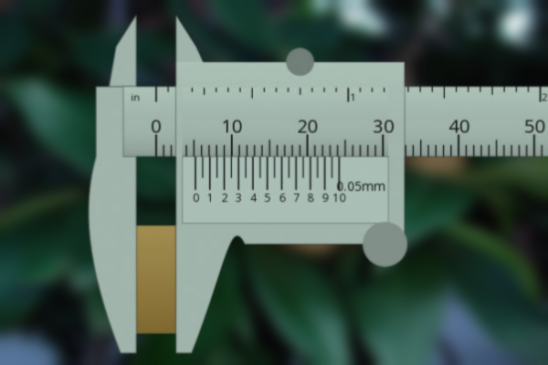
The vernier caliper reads 5.2 mm
